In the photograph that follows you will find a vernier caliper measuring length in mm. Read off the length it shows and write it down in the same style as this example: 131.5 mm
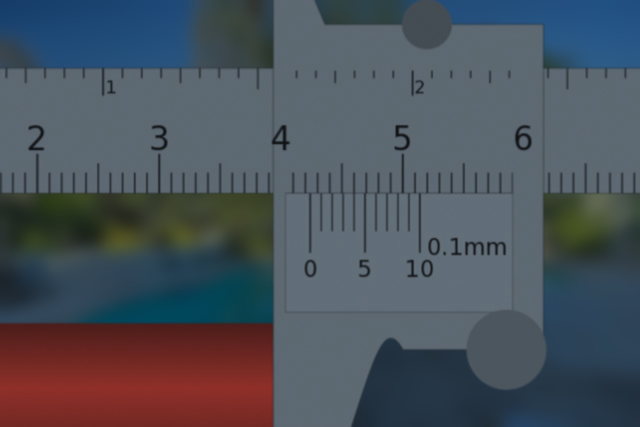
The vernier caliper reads 42.4 mm
